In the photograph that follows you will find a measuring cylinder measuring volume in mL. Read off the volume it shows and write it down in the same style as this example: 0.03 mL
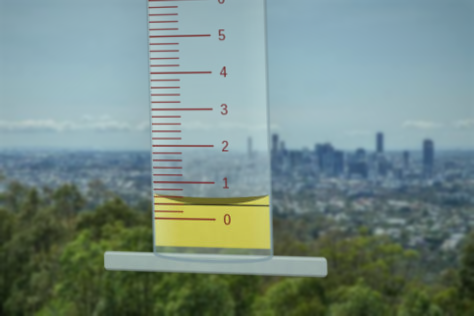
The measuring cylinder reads 0.4 mL
